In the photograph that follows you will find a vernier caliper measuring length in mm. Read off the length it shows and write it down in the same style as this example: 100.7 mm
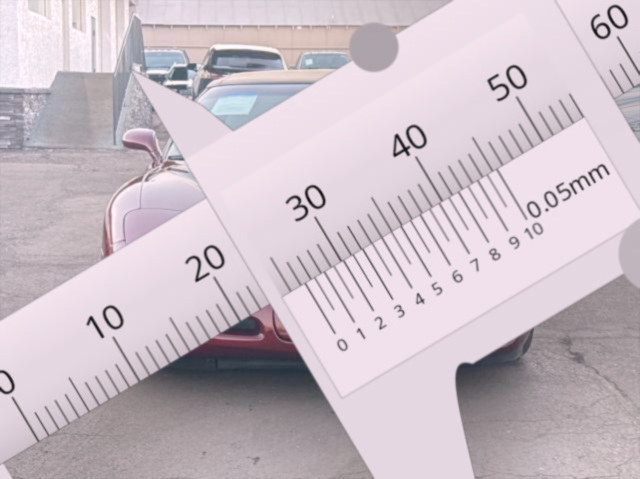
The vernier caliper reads 26.4 mm
